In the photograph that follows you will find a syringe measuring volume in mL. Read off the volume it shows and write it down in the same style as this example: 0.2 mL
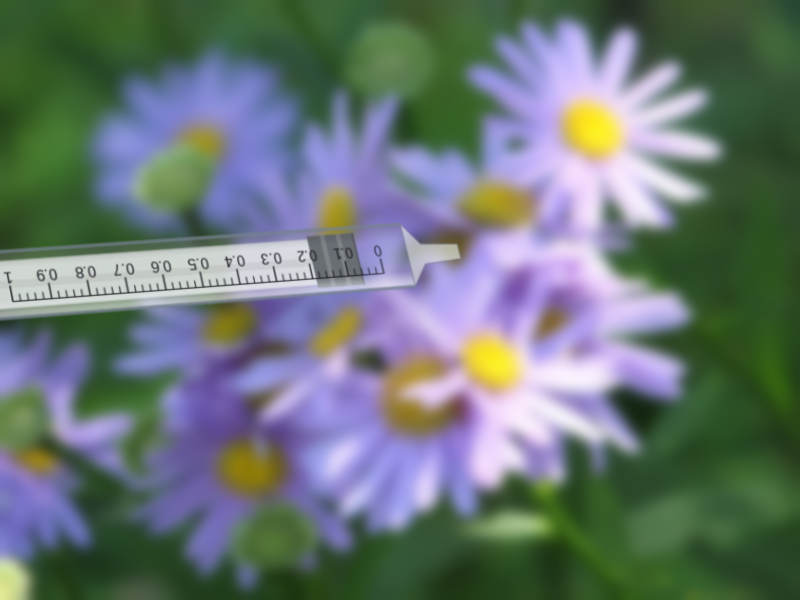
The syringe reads 0.06 mL
